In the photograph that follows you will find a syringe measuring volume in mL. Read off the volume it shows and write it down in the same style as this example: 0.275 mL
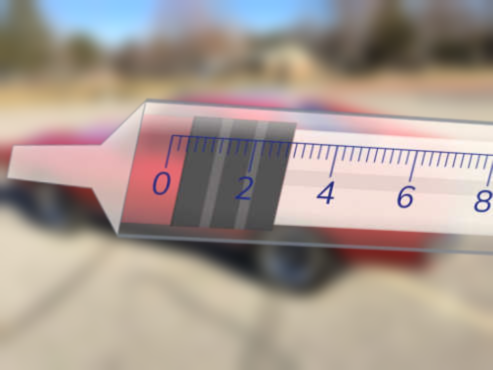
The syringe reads 0.4 mL
